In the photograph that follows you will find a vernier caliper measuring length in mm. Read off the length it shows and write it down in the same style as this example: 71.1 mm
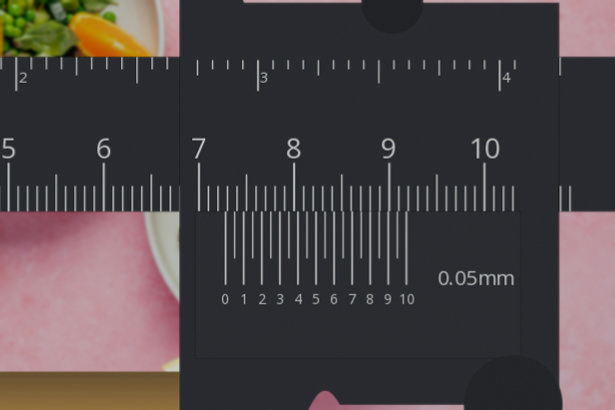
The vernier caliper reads 72.8 mm
